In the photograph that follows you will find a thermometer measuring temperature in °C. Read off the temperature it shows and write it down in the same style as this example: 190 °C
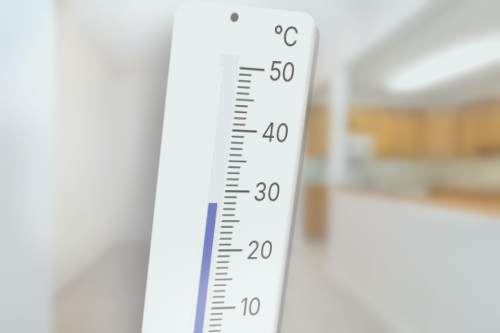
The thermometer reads 28 °C
